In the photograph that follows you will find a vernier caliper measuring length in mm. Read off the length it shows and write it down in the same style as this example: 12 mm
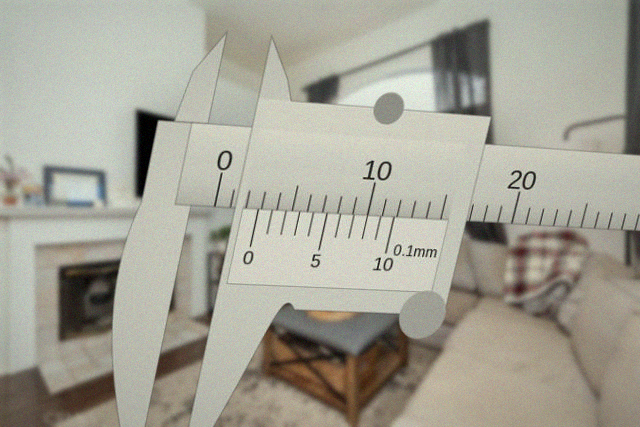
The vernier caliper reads 2.8 mm
